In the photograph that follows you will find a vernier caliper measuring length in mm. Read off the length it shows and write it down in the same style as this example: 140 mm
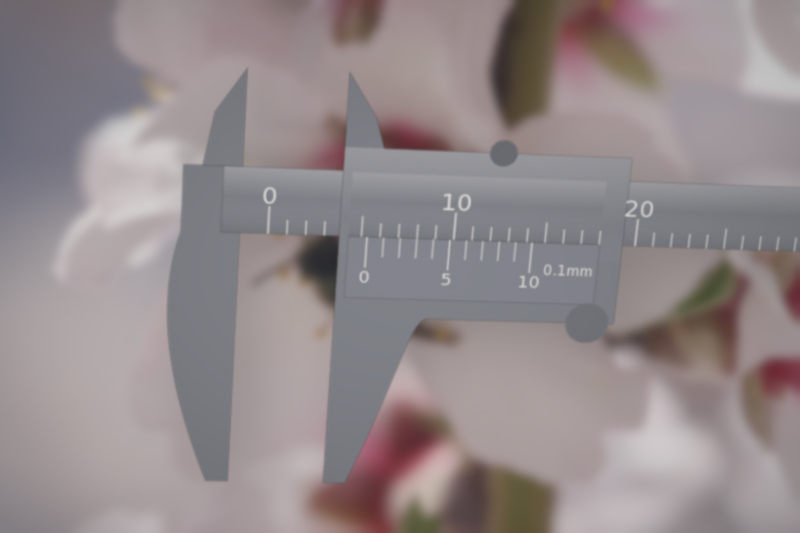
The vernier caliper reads 5.3 mm
